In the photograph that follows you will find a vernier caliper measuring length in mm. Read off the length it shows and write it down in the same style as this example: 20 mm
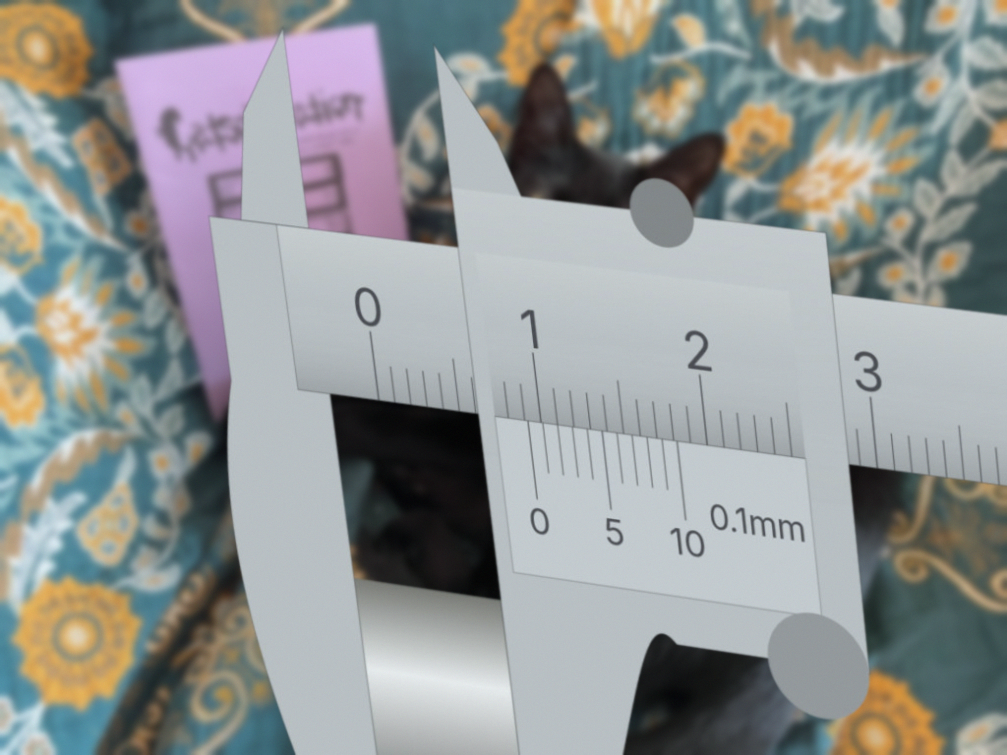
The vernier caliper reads 9.2 mm
